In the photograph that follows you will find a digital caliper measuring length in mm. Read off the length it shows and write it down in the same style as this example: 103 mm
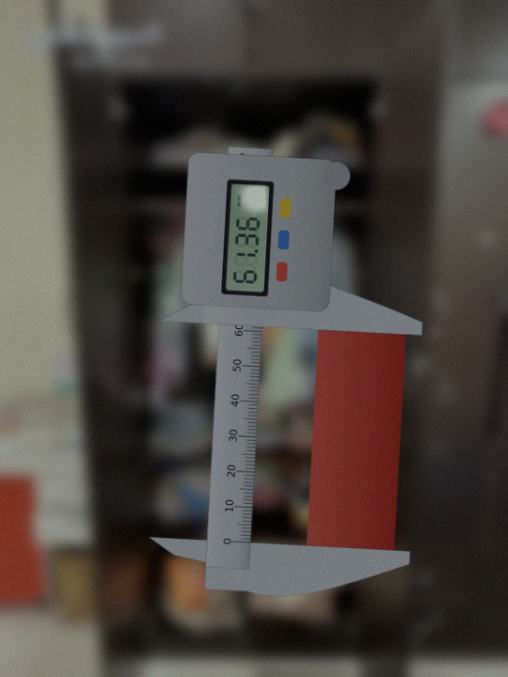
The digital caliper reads 61.36 mm
